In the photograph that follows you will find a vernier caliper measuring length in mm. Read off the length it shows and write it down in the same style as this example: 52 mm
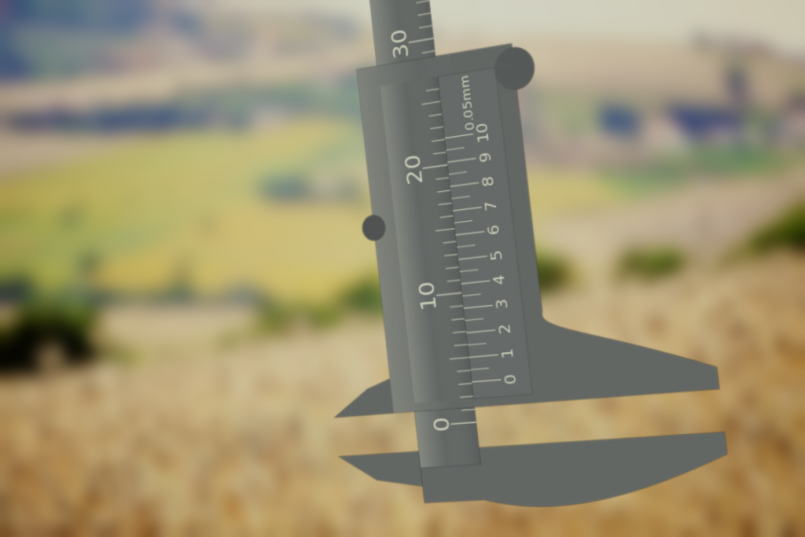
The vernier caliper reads 3.1 mm
